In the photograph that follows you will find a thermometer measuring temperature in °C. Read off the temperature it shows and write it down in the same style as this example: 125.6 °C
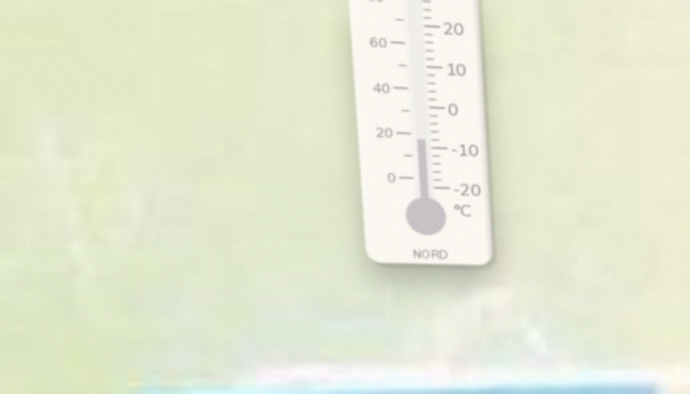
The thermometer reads -8 °C
